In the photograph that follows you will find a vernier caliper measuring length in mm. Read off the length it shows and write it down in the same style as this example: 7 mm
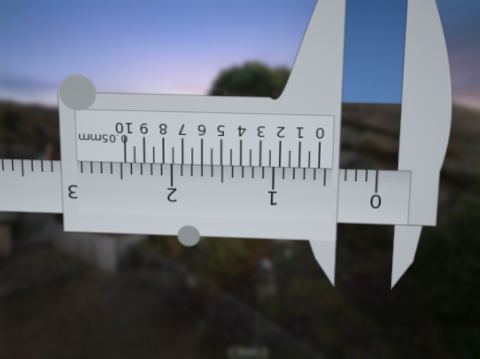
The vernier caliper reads 5.6 mm
